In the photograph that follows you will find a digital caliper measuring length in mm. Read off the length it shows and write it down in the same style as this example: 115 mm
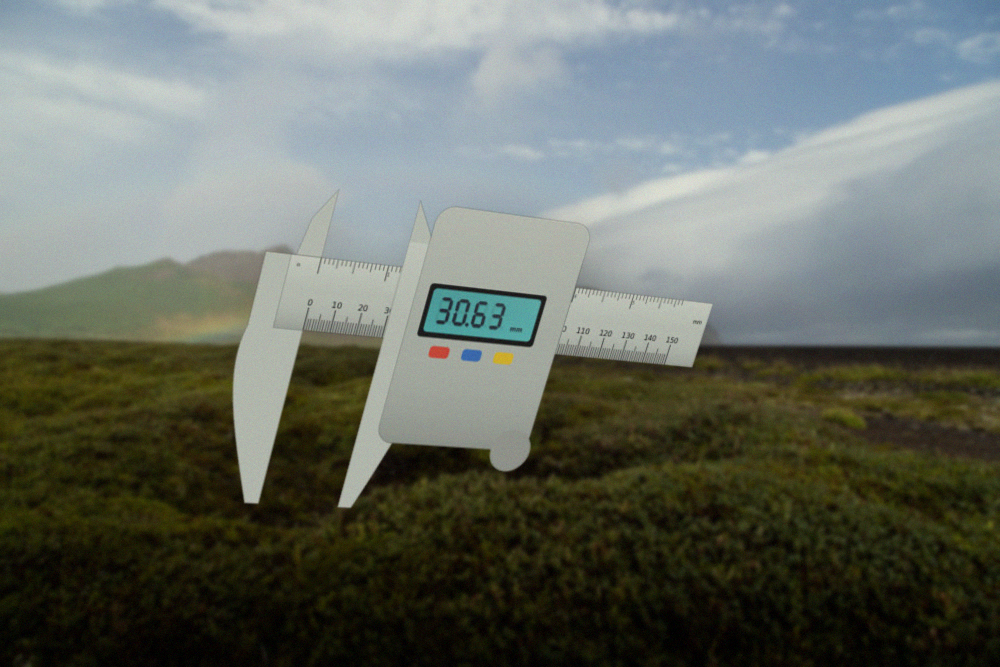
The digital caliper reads 30.63 mm
